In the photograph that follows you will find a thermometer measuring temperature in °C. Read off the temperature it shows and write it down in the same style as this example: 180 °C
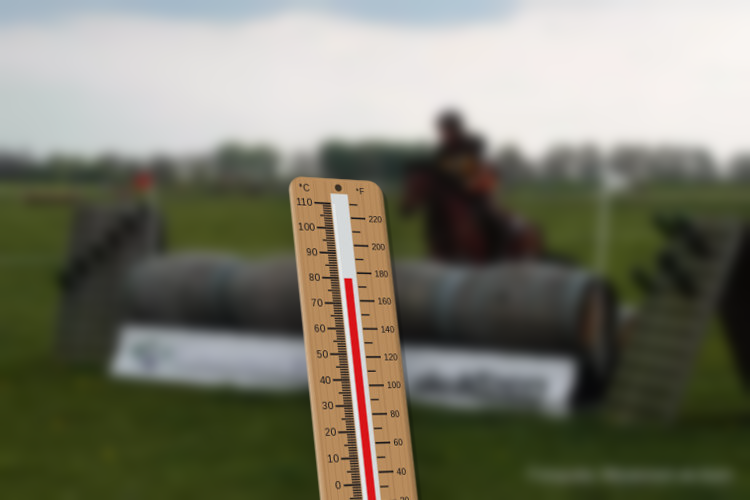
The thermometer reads 80 °C
